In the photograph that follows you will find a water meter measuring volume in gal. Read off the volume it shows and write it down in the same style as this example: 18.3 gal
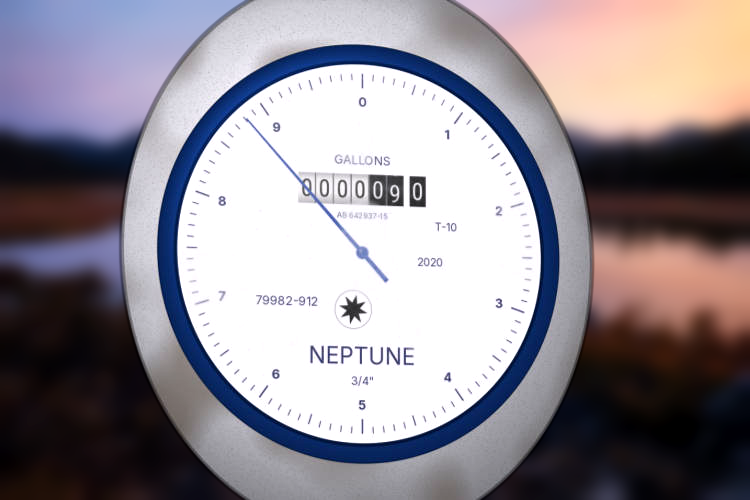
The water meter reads 88.8 gal
